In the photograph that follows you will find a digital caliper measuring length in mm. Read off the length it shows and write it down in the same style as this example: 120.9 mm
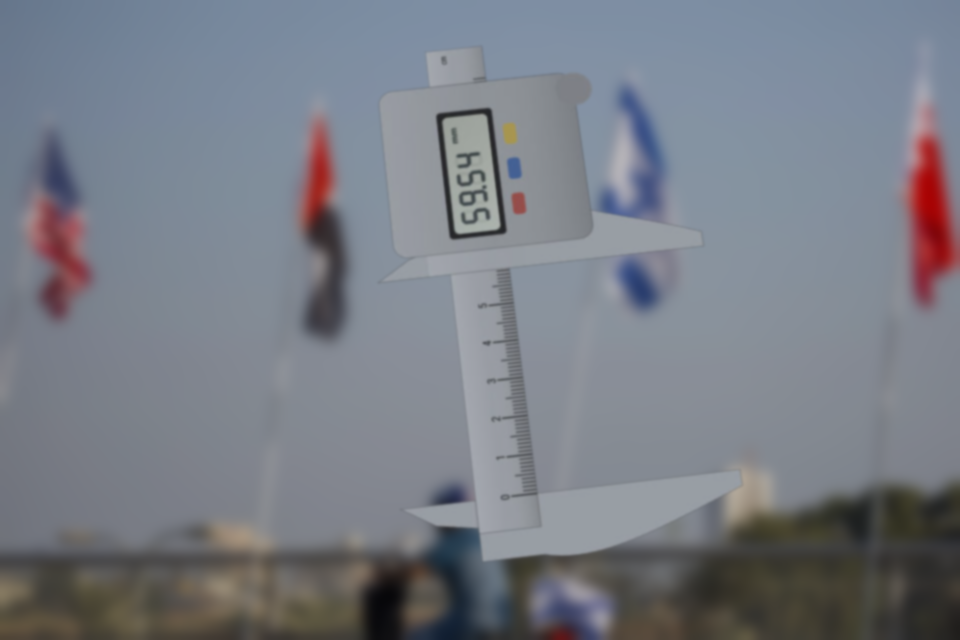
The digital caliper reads 59.54 mm
